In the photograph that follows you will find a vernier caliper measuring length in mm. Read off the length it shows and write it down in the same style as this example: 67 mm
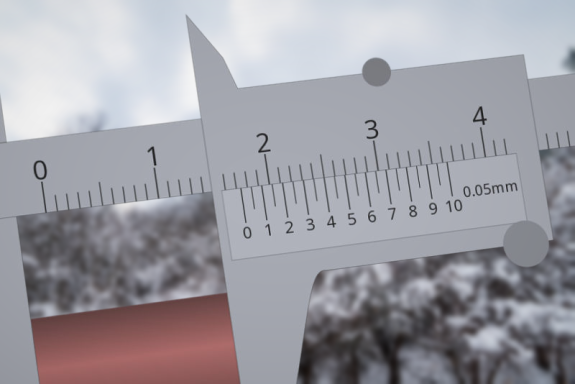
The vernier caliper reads 17.4 mm
